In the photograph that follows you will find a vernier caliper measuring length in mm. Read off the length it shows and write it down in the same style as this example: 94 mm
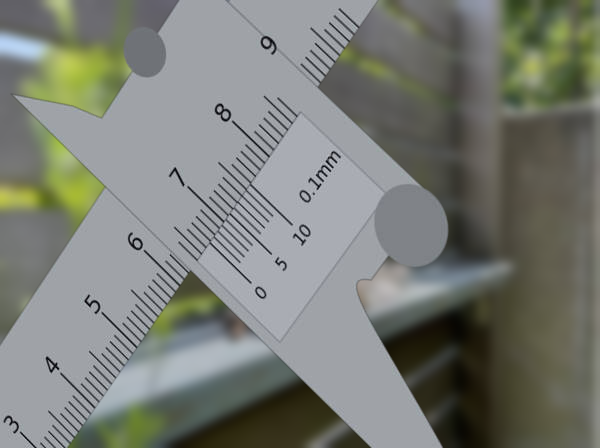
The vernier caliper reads 66.8 mm
